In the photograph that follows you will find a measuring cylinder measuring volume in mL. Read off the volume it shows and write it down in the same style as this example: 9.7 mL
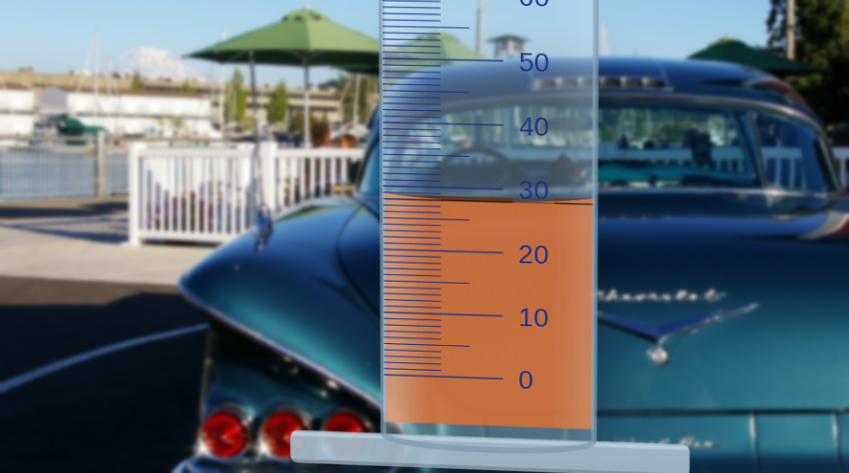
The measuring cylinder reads 28 mL
